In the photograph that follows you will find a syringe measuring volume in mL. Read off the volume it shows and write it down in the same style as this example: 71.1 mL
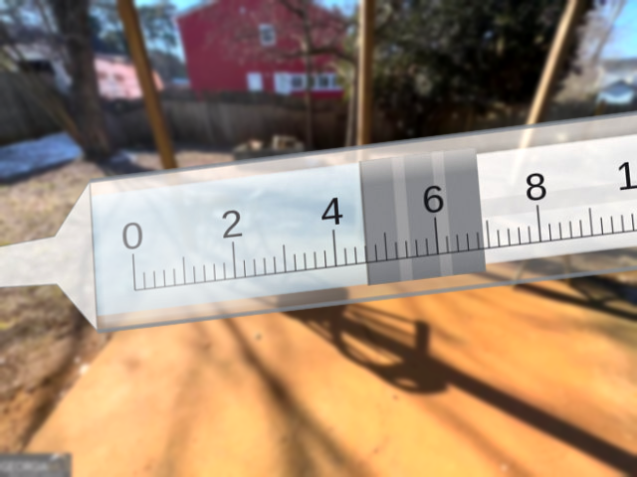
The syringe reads 4.6 mL
